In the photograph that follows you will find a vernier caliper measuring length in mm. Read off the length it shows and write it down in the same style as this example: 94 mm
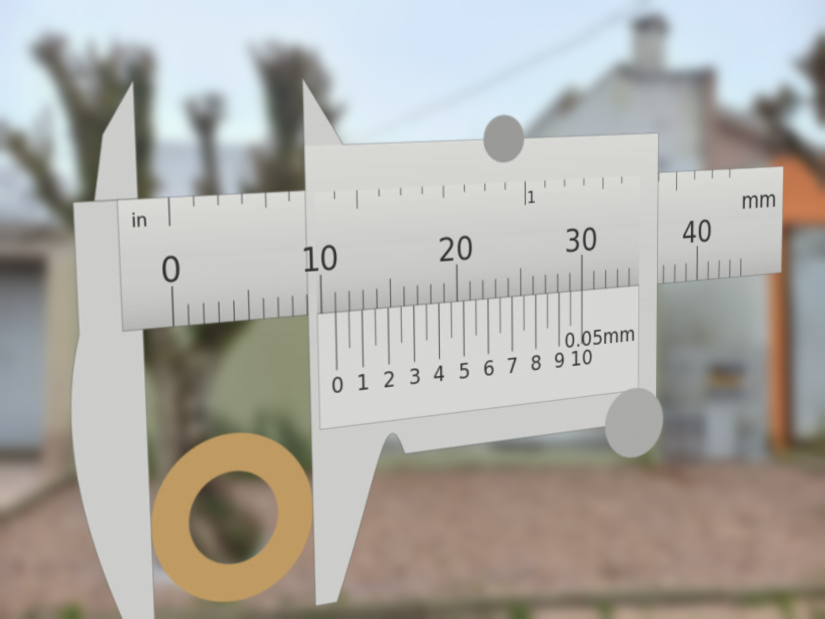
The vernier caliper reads 11.0 mm
